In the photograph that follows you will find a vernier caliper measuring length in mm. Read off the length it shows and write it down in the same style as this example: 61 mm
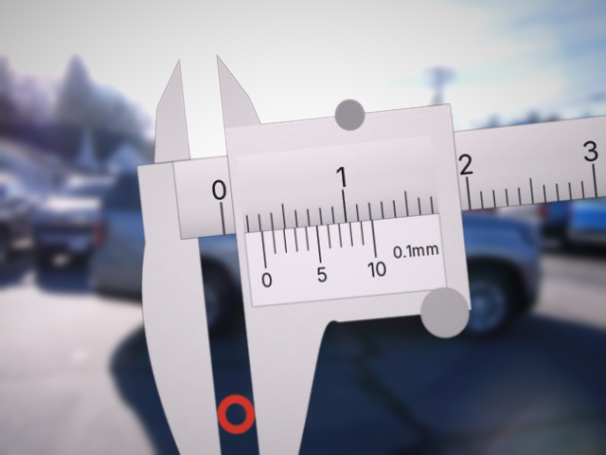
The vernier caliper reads 3.1 mm
